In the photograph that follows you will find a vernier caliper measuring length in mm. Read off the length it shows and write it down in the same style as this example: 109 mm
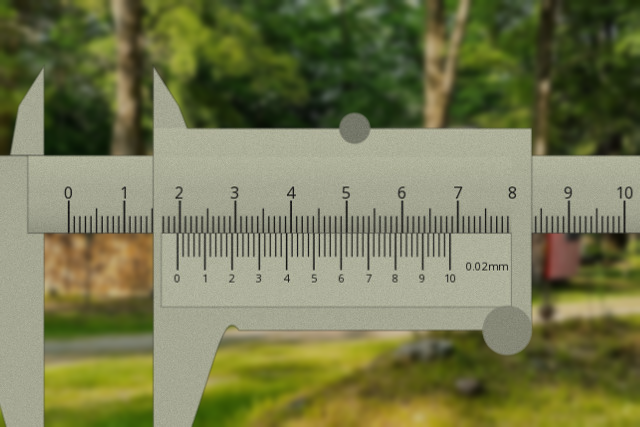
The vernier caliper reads 19.6 mm
